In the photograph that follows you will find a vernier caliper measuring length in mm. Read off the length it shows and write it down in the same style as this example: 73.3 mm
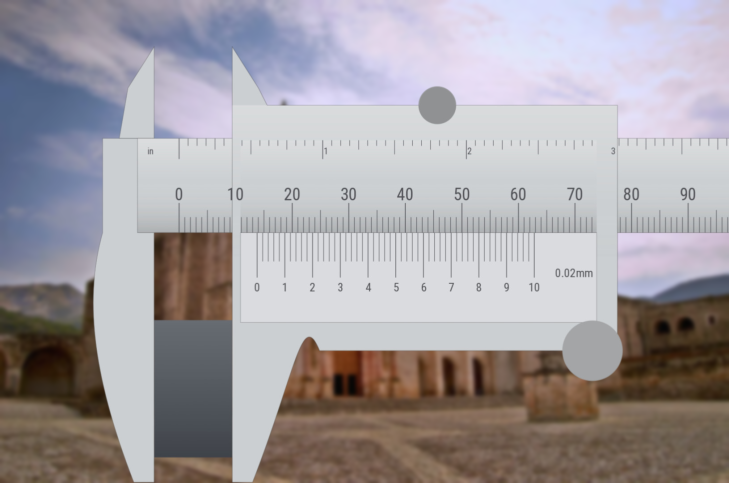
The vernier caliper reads 13.8 mm
